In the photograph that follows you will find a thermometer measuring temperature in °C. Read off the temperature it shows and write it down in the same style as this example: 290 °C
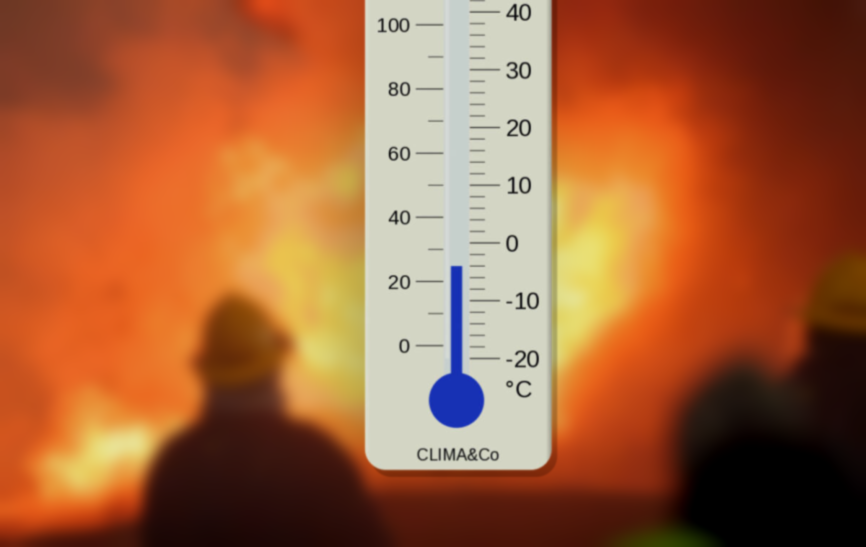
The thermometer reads -4 °C
